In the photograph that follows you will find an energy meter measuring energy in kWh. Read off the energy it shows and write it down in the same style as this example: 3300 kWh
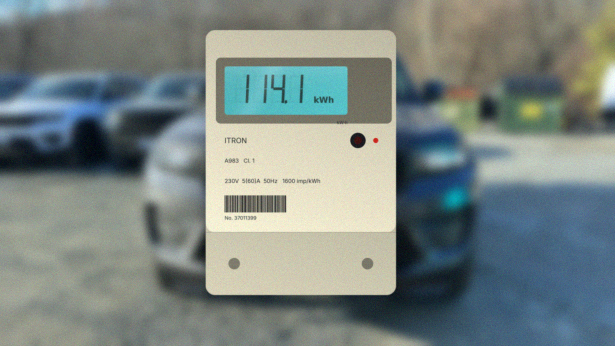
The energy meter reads 114.1 kWh
